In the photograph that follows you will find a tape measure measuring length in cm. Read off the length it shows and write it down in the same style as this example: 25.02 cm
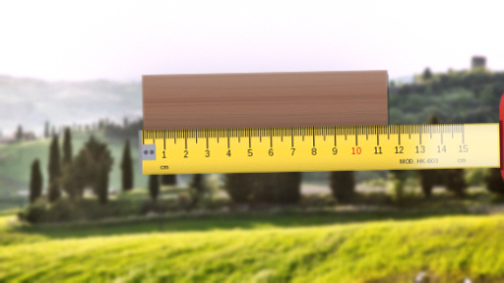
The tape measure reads 11.5 cm
